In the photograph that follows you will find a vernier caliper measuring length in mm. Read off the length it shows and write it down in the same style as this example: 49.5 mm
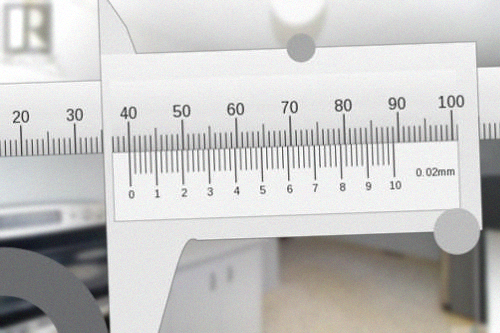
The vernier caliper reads 40.0 mm
